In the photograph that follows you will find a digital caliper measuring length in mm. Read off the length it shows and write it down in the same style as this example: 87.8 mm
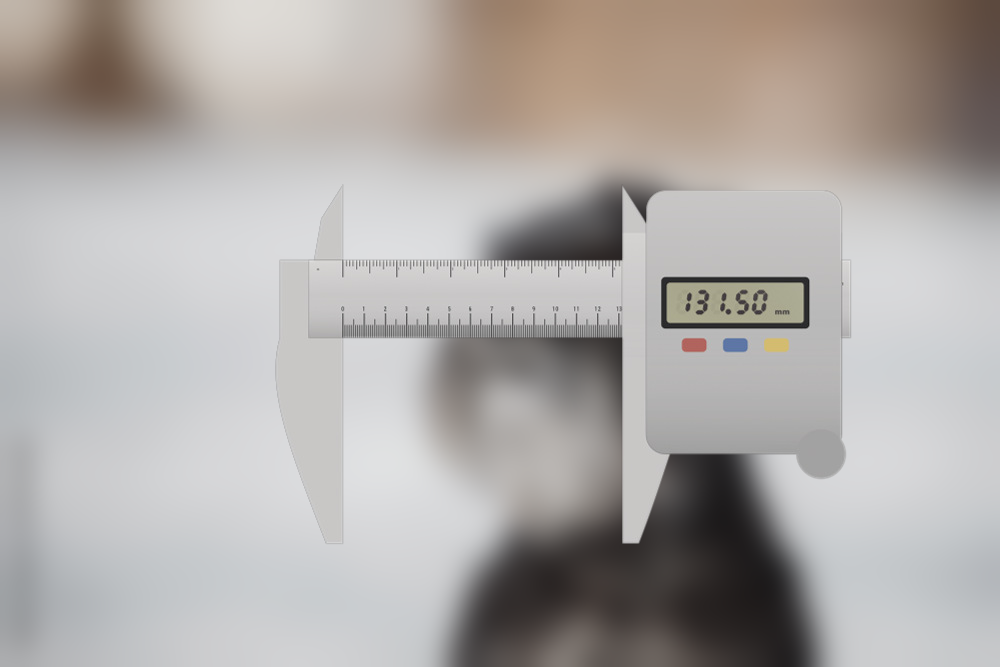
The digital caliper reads 131.50 mm
